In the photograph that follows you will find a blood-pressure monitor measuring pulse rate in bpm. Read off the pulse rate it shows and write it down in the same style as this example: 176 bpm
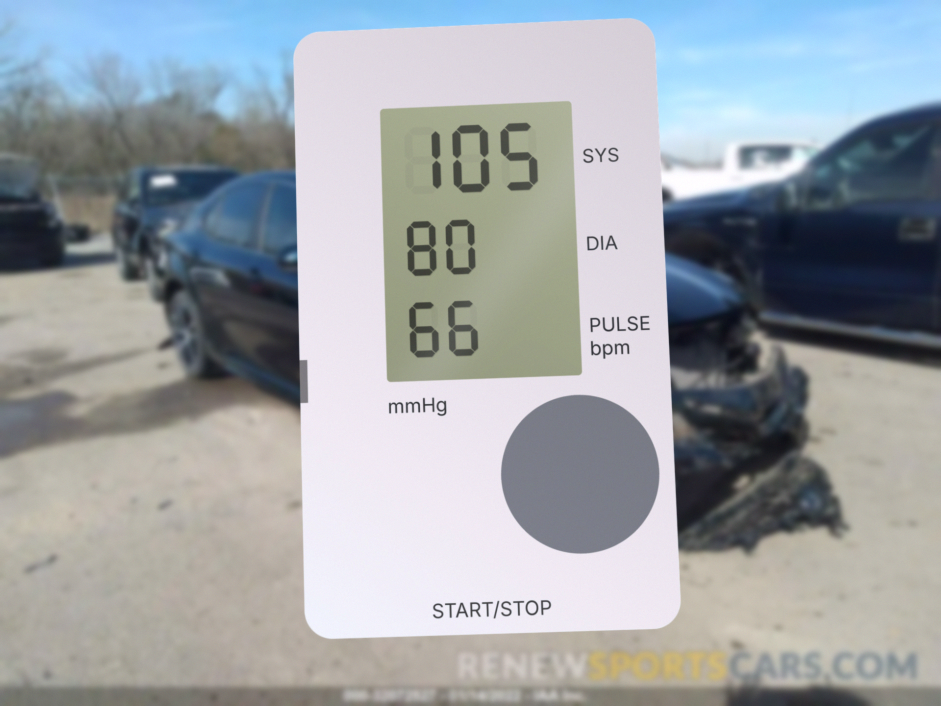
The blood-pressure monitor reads 66 bpm
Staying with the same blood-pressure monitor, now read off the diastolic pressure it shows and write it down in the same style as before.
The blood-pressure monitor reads 80 mmHg
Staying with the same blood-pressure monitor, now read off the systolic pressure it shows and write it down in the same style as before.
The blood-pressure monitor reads 105 mmHg
